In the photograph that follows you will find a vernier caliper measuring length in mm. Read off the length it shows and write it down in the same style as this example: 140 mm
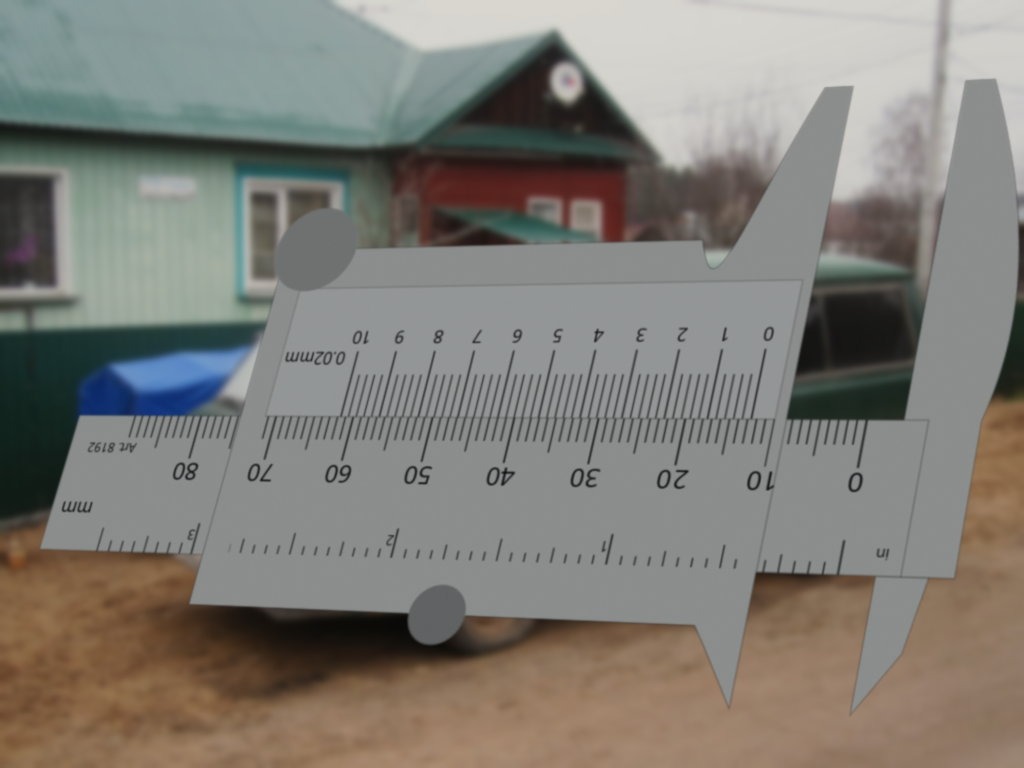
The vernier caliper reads 12.6 mm
